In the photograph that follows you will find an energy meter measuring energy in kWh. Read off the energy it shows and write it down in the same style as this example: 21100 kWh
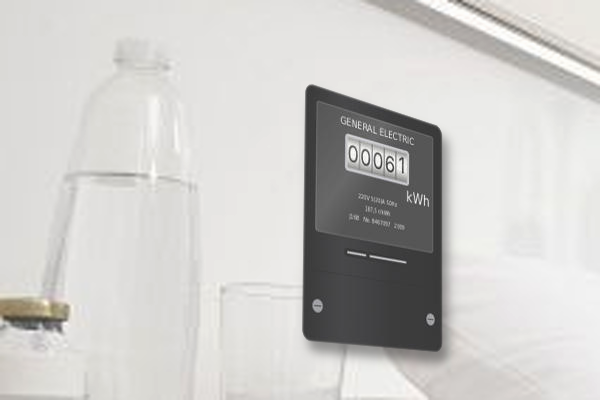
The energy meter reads 61 kWh
